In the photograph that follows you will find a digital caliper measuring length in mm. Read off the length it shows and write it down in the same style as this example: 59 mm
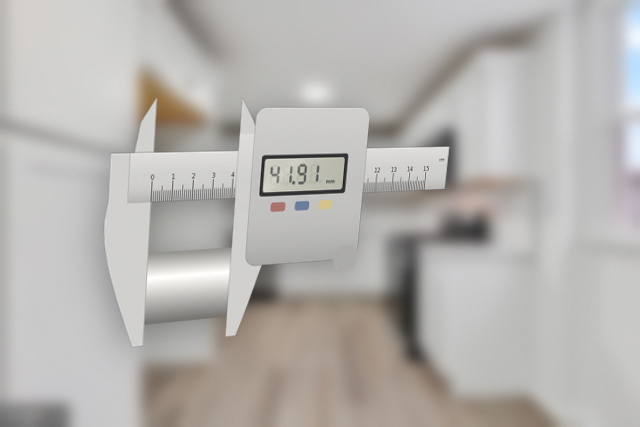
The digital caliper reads 41.91 mm
